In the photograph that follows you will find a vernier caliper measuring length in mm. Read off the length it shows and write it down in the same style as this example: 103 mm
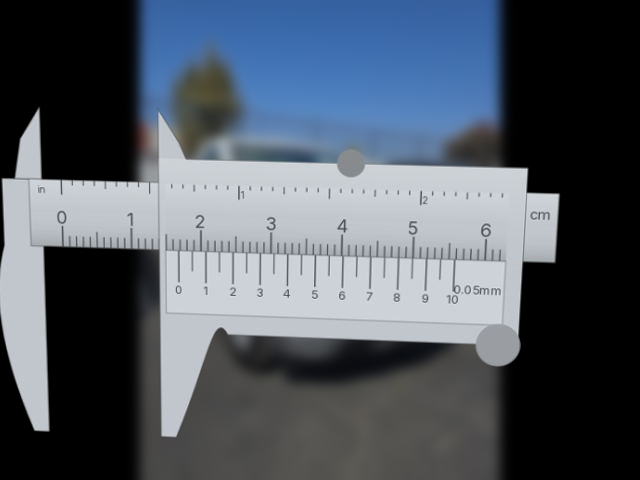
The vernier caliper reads 16.8 mm
